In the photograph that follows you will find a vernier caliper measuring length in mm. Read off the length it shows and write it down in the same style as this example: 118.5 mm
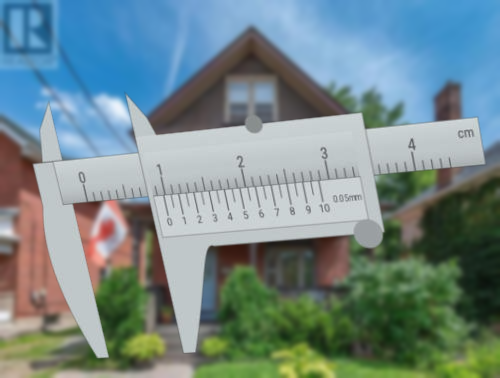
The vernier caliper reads 9.8 mm
